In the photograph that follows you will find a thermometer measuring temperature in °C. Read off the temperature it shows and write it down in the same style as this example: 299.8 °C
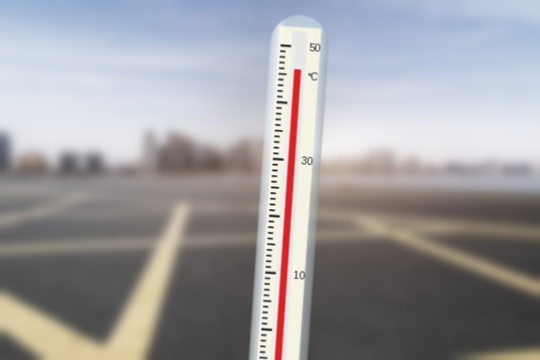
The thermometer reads 46 °C
